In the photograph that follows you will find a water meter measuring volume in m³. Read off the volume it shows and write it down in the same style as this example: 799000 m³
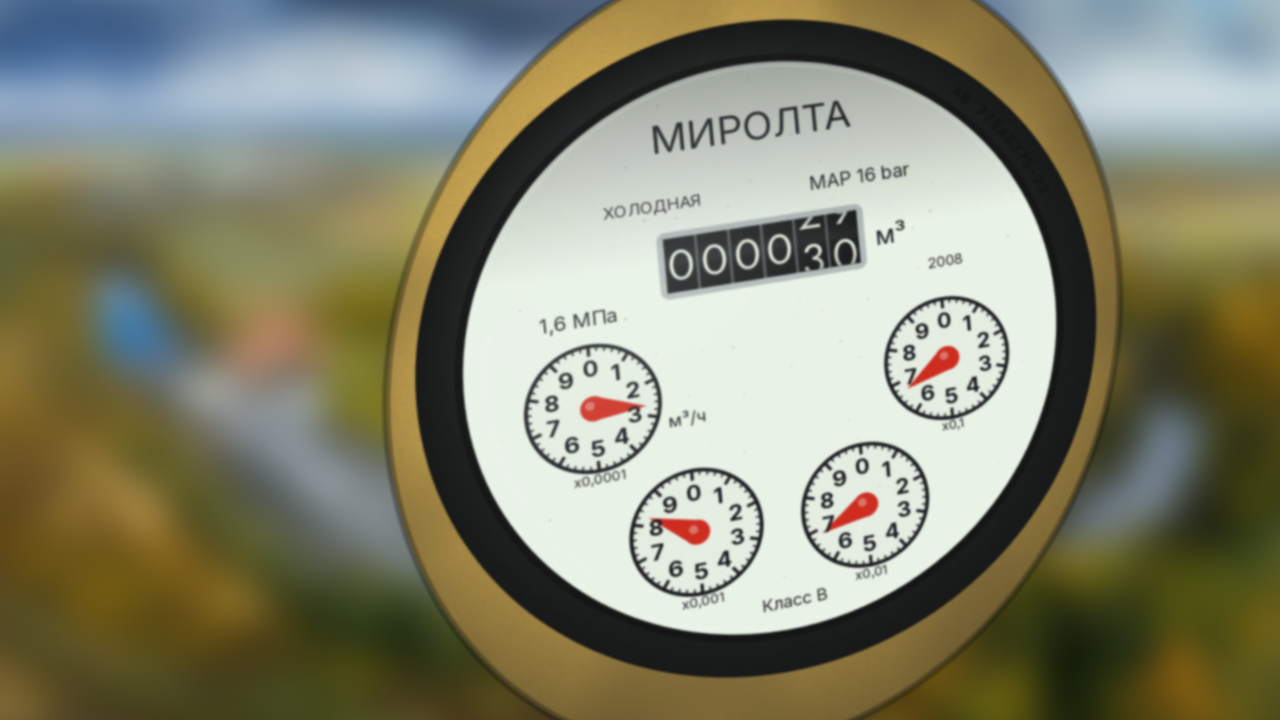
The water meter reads 29.6682 m³
